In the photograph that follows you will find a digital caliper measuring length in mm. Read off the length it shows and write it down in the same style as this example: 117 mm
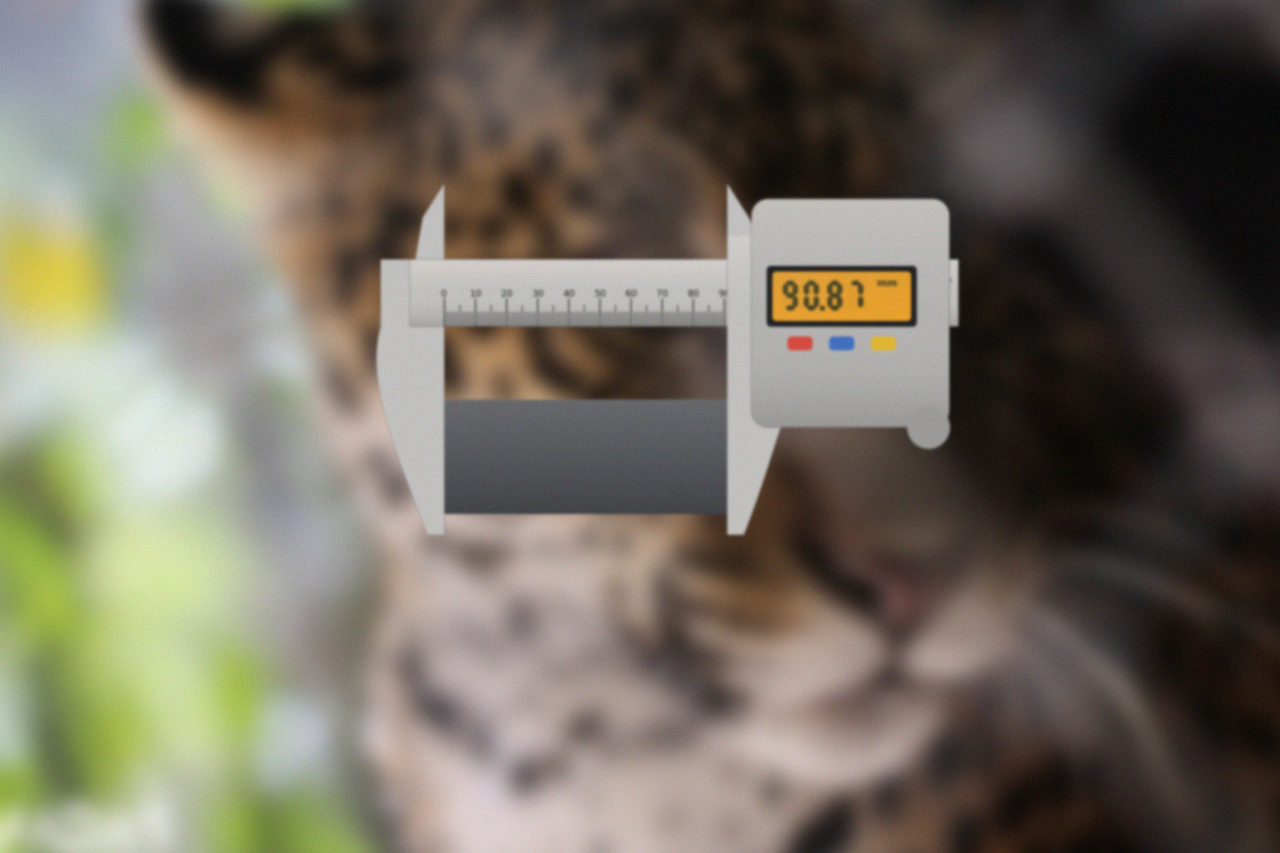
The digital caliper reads 90.87 mm
